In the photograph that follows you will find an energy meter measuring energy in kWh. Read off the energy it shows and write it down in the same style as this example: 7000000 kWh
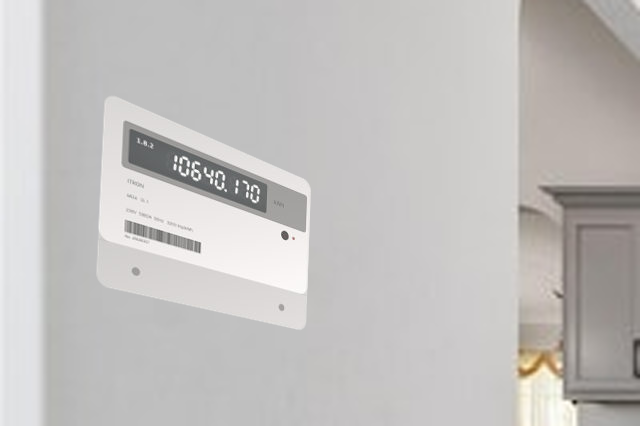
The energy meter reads 10640.170 kWh
